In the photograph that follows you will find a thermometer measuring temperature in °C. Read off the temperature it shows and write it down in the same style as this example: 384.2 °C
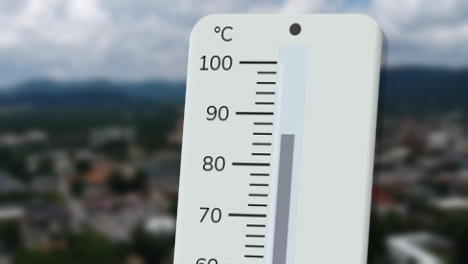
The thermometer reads 86 °C
